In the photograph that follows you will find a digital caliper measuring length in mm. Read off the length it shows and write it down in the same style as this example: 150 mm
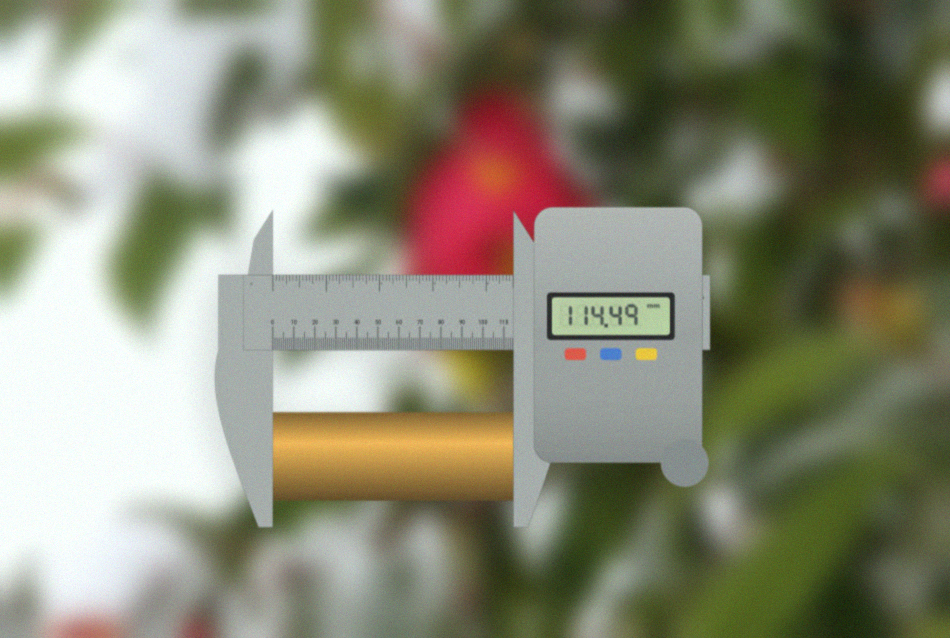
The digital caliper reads 114.49 mm
